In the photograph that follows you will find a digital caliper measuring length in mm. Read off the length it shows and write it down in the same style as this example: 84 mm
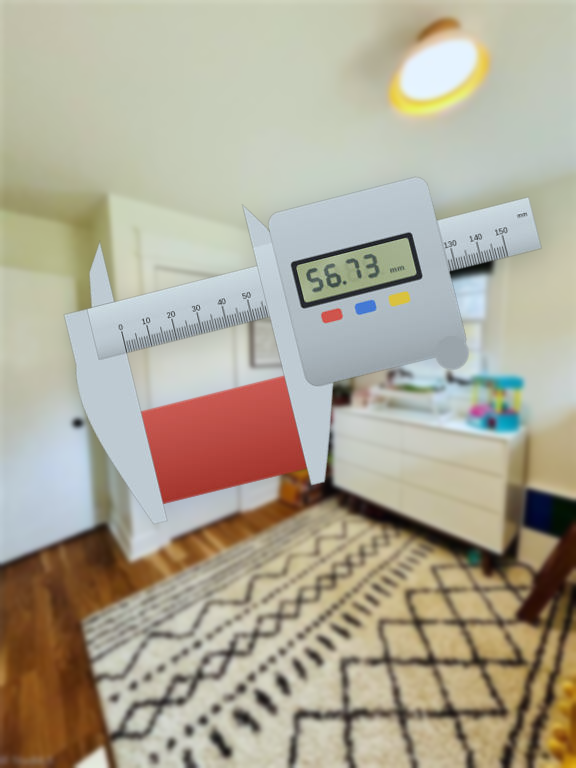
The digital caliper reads 56.73 mm
